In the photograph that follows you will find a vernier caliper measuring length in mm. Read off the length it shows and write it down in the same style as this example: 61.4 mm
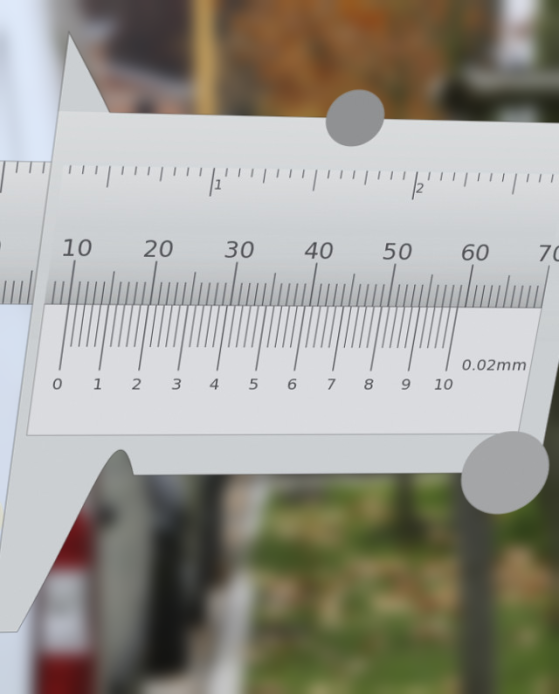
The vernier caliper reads 10.0 mm
